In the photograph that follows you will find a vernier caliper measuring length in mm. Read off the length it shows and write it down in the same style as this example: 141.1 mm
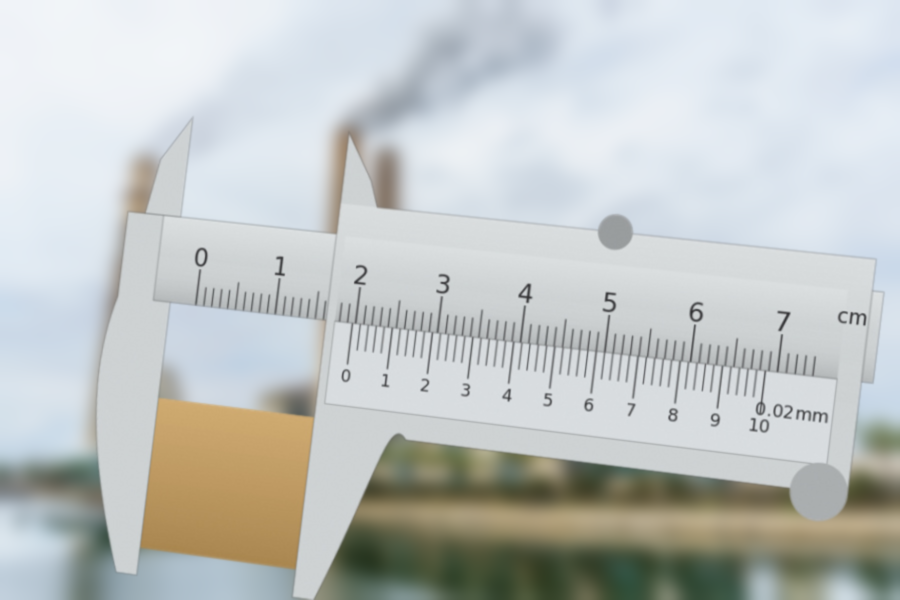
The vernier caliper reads 19.6 mm
